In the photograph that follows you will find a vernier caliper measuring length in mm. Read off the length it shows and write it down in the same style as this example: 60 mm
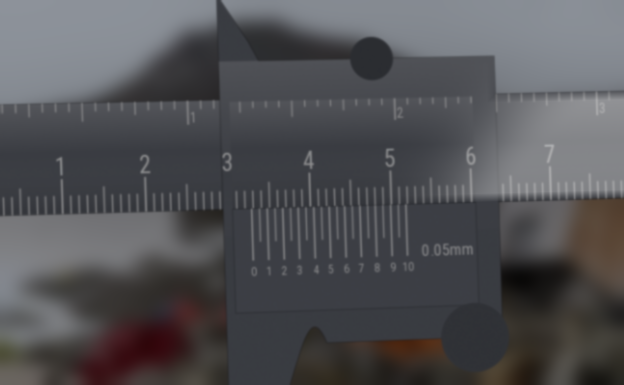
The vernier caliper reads 32.8 mm
